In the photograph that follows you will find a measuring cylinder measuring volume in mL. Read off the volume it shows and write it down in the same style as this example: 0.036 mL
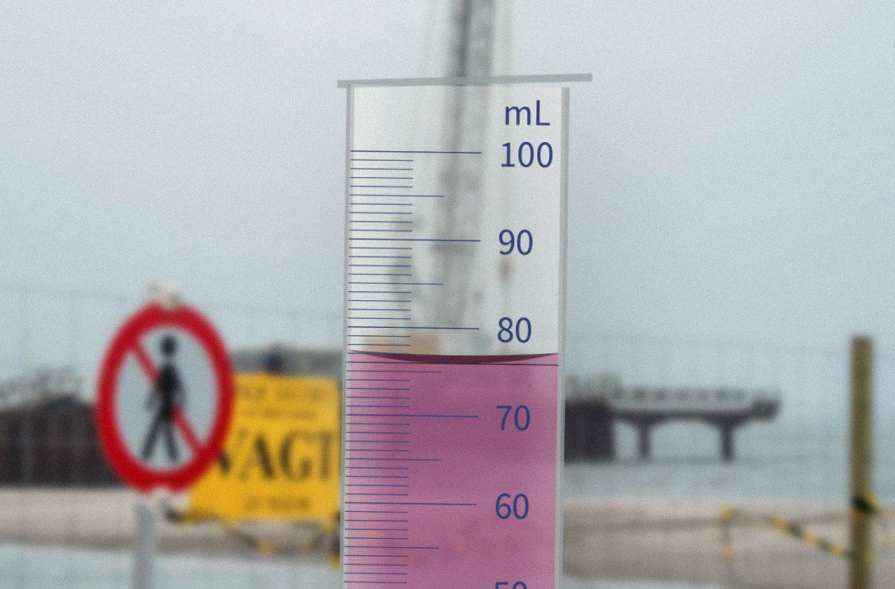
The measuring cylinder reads 76 mL
